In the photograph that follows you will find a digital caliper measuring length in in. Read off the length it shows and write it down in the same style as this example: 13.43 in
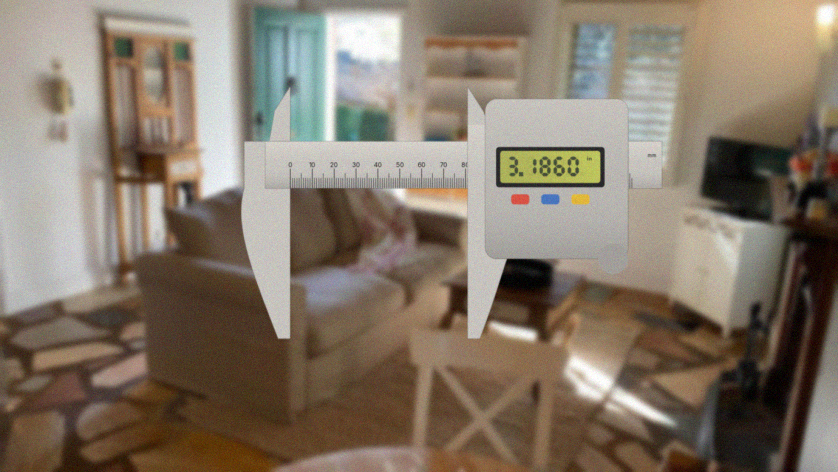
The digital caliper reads 3.1860 in
